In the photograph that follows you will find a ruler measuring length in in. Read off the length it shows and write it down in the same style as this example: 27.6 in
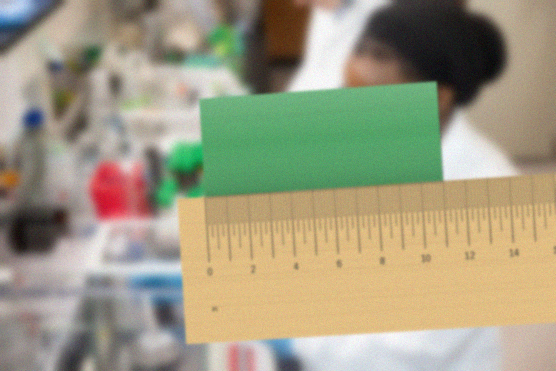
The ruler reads 11 in
